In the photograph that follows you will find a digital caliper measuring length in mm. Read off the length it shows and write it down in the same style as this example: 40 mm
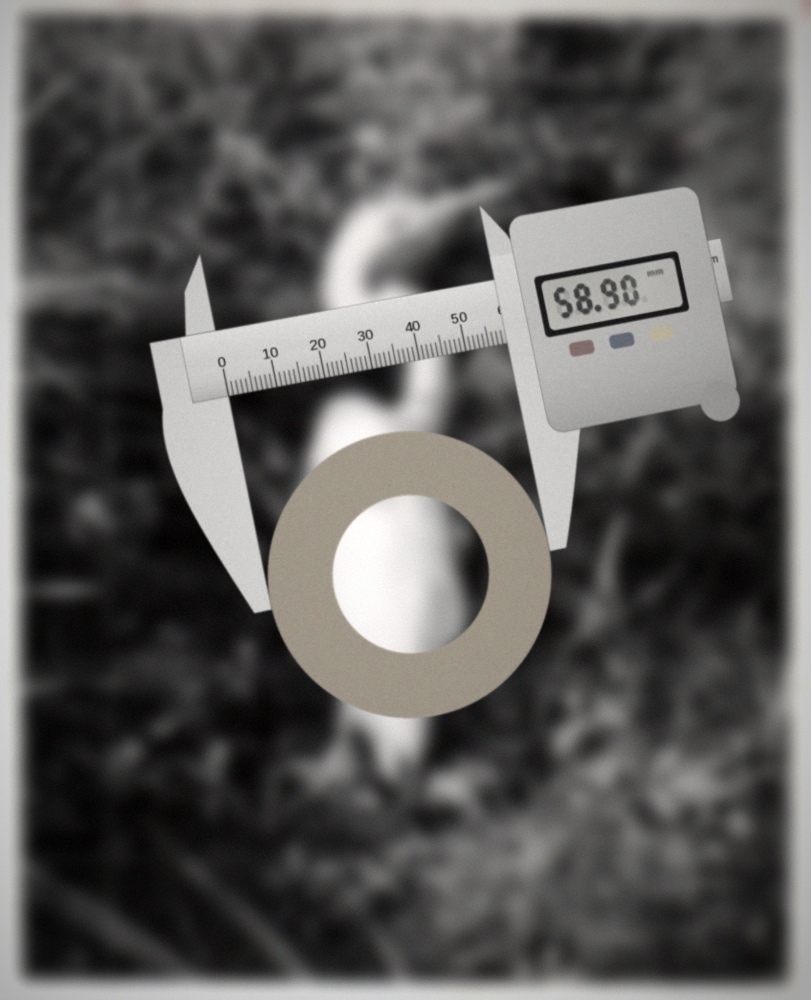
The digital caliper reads 58.90 mm
